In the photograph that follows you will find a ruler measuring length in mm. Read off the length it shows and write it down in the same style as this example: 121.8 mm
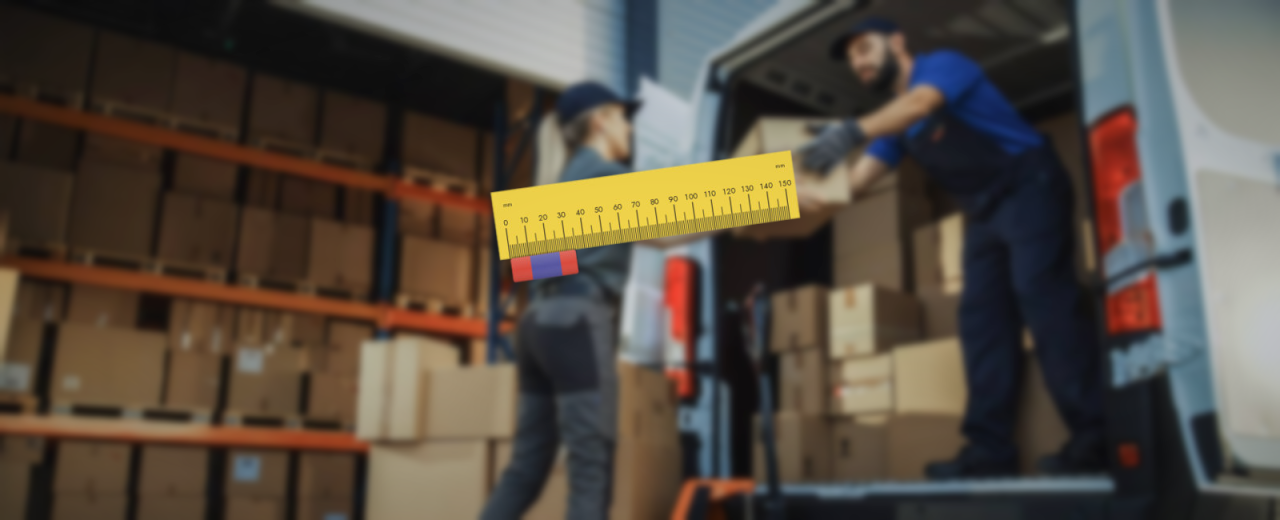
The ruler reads 35 mm
